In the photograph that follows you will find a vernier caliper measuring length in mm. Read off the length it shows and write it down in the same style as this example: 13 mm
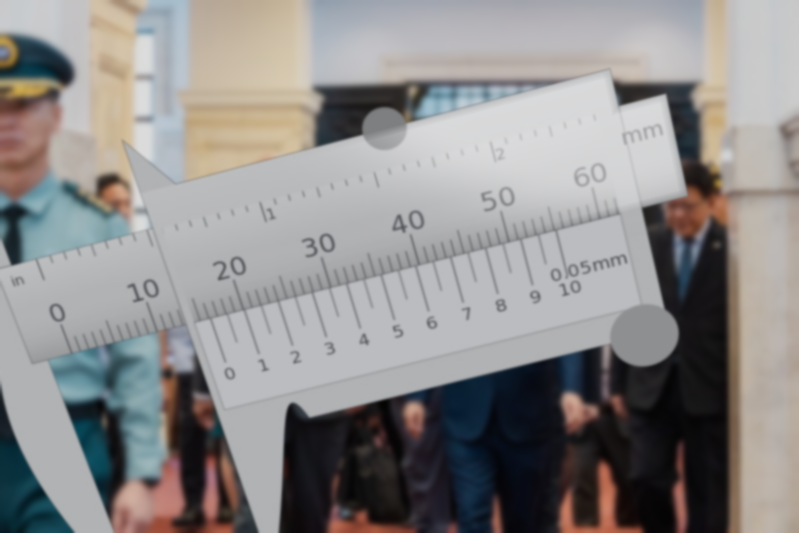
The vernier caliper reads 16.2 mm
